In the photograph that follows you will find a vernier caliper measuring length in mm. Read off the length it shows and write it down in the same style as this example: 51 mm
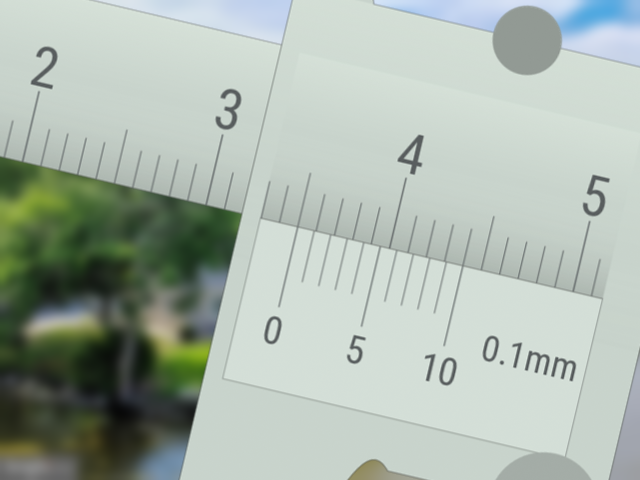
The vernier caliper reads 35.0 mm
